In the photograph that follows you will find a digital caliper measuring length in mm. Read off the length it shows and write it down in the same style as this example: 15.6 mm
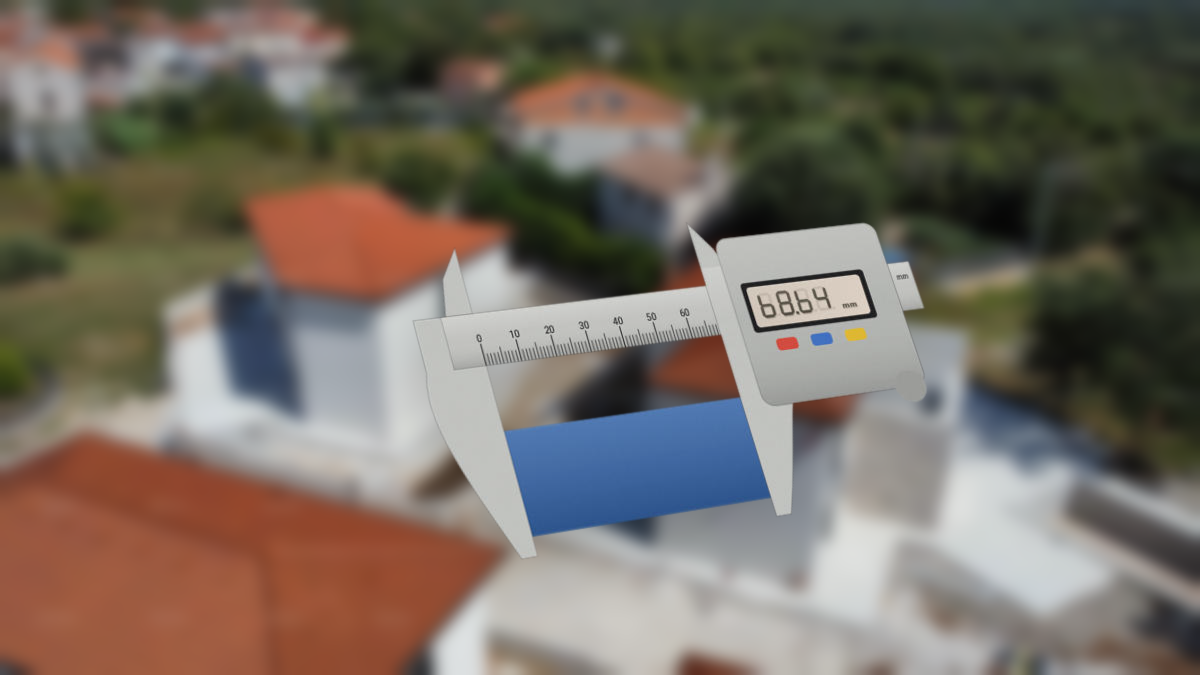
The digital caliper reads 68.64 mm
